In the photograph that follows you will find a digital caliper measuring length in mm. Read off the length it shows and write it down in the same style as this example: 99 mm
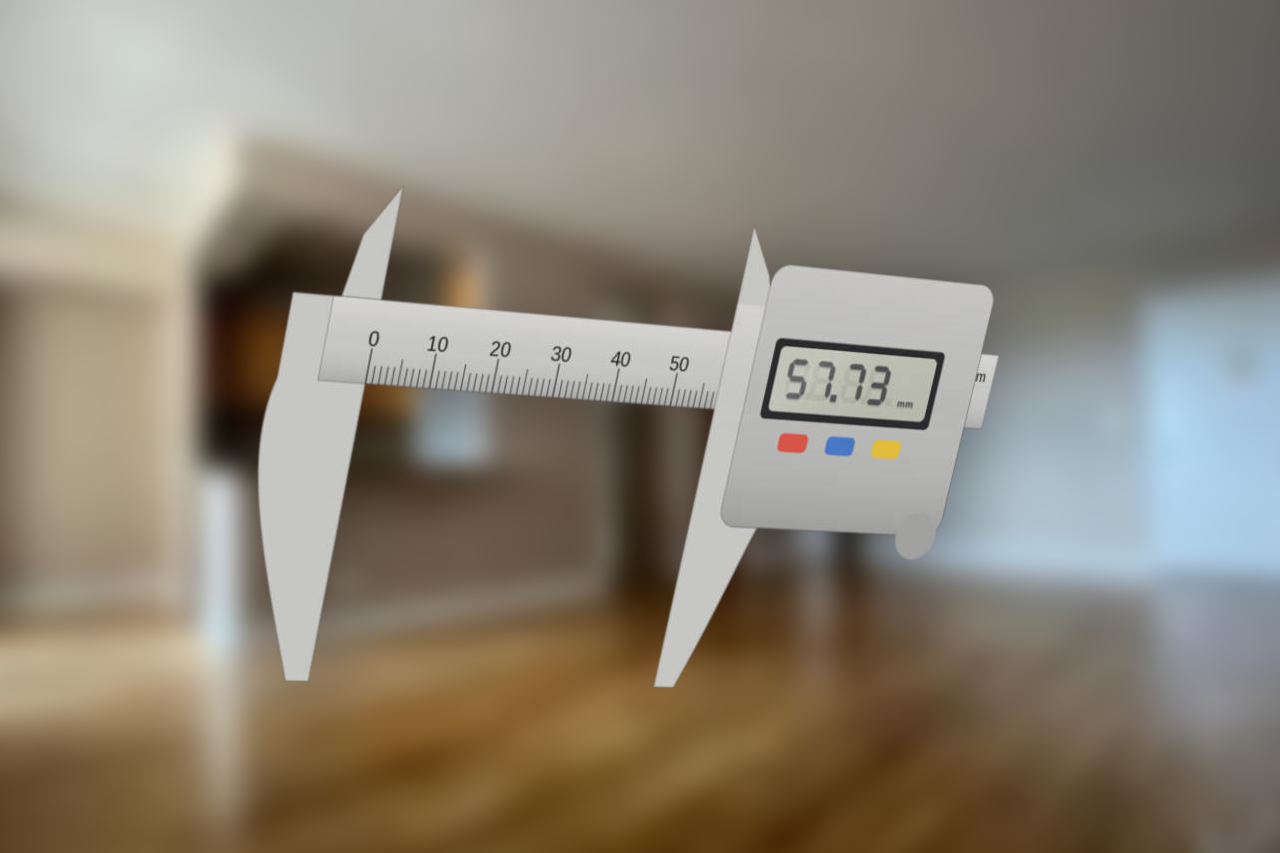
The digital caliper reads 57.73 mm
